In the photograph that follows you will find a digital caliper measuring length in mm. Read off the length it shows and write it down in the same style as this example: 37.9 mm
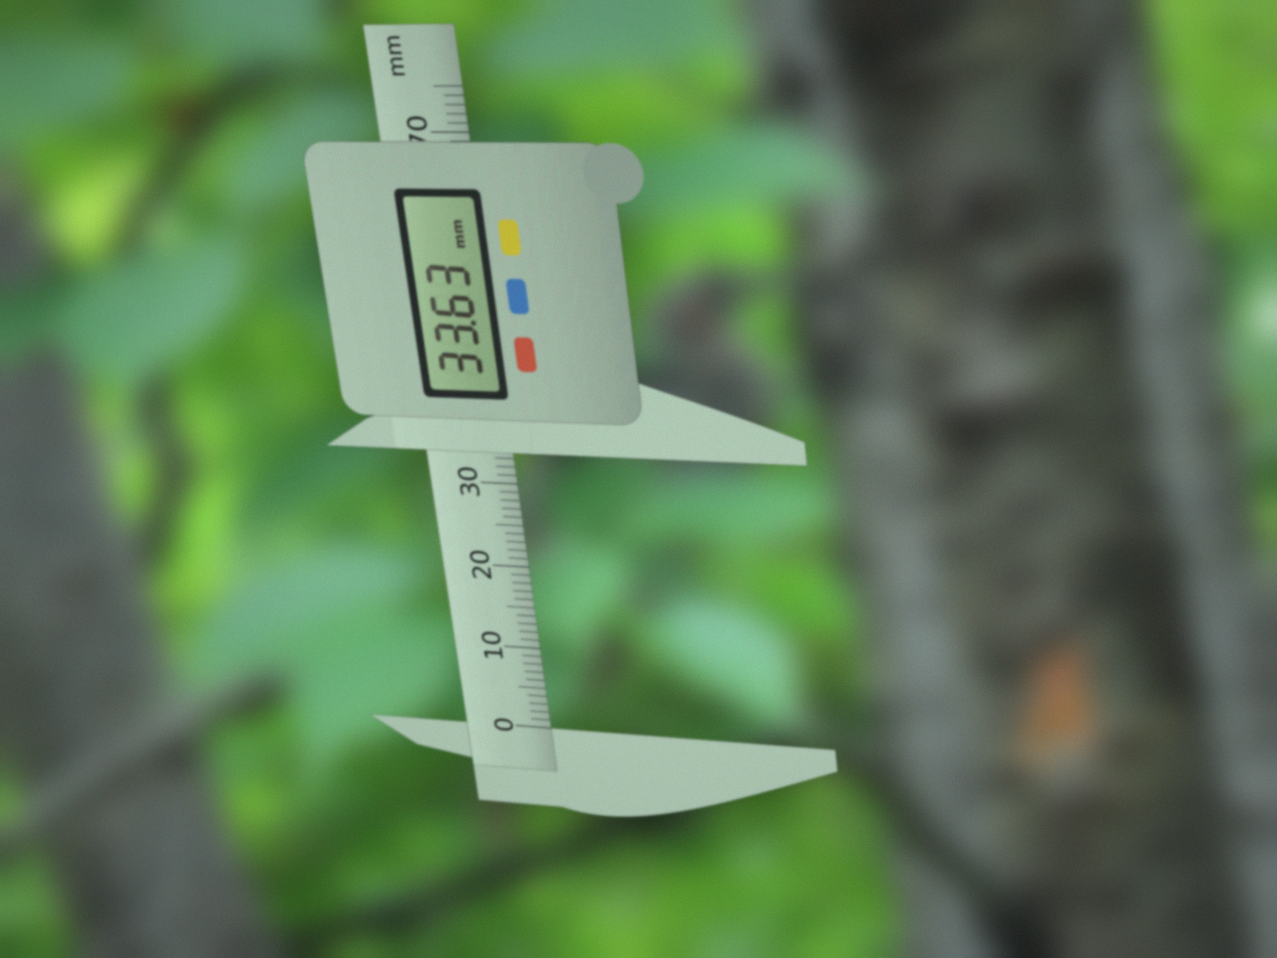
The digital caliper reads 33.63 mm
